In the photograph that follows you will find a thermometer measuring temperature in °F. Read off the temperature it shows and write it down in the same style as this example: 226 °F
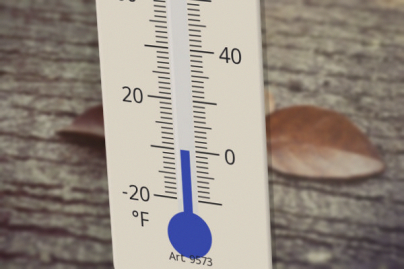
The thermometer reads 0 °F
